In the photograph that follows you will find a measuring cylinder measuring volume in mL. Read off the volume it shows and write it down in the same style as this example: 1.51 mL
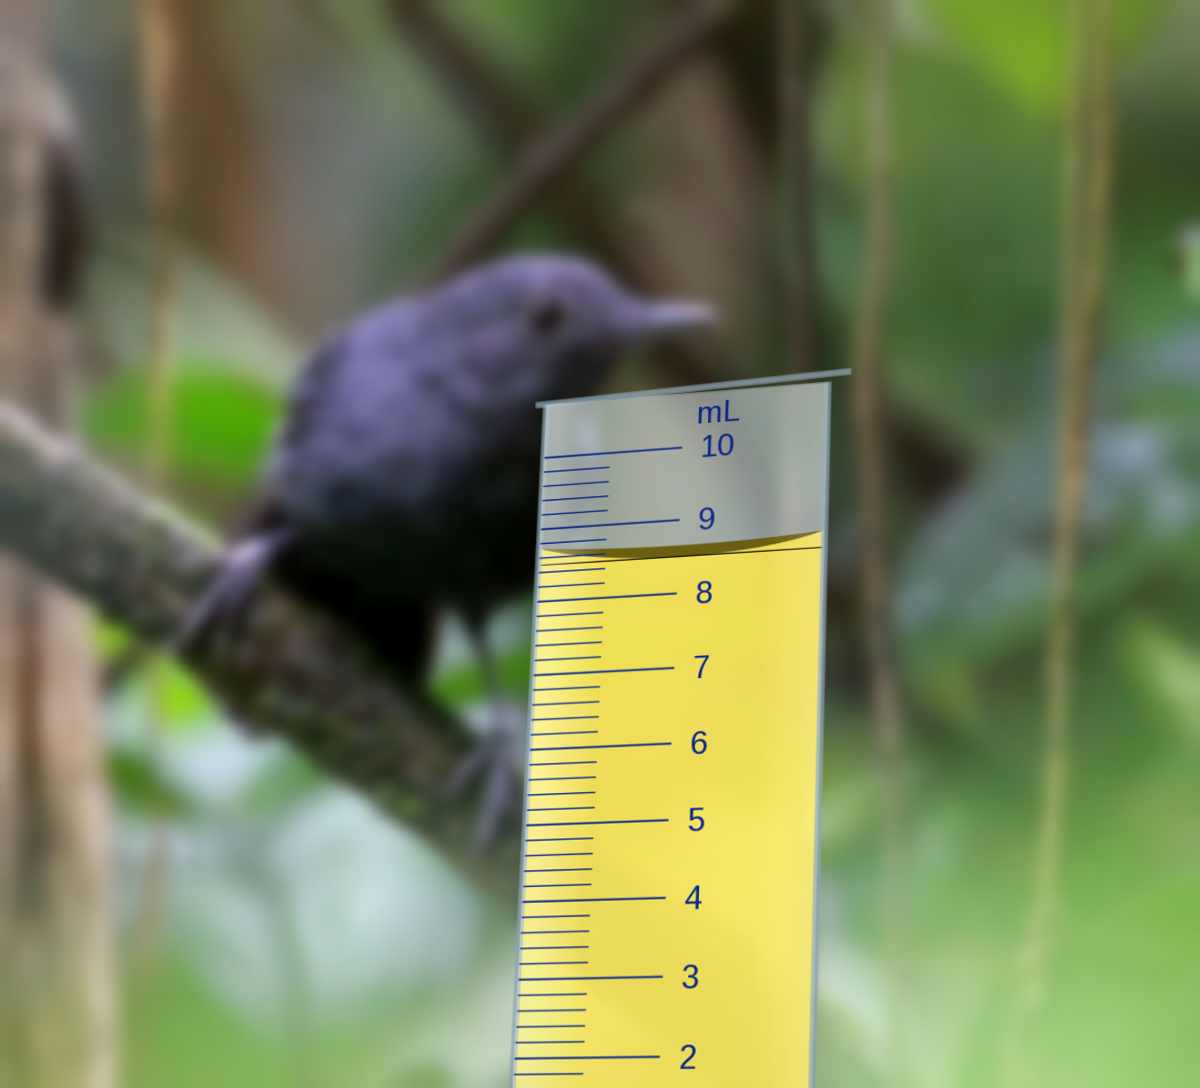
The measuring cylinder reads 8.5 mL
